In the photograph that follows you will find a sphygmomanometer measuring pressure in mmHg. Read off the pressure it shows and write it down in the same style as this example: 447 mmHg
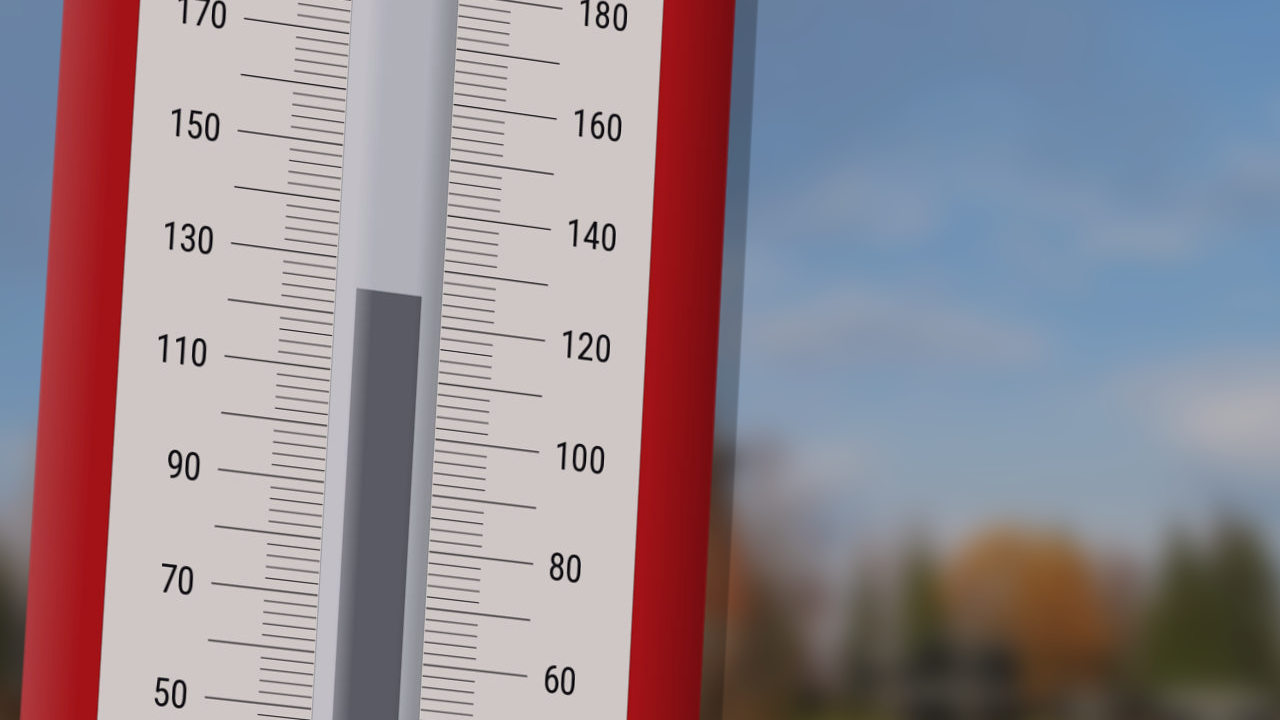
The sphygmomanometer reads 125 mmHg
